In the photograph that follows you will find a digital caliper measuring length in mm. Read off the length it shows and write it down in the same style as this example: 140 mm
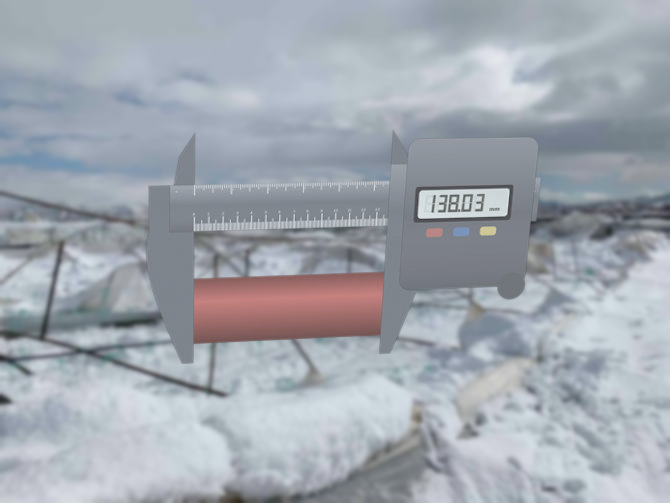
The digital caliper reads 138.03 mm
